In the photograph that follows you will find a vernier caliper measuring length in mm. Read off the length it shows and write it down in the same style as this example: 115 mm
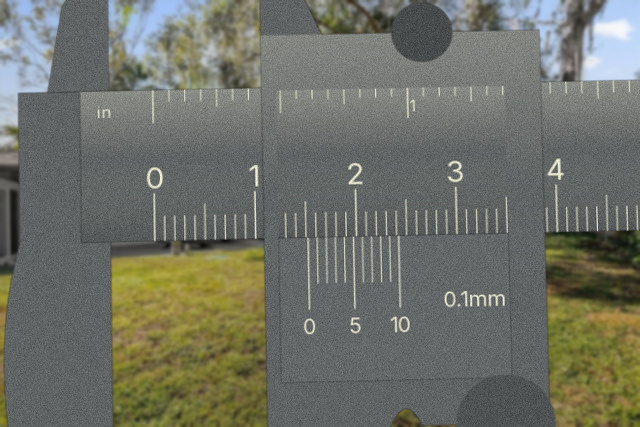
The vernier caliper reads 15.2 mm
